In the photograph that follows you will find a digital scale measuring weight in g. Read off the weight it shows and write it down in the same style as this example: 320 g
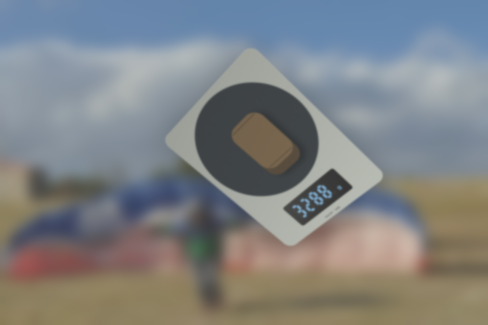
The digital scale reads 3288 g
